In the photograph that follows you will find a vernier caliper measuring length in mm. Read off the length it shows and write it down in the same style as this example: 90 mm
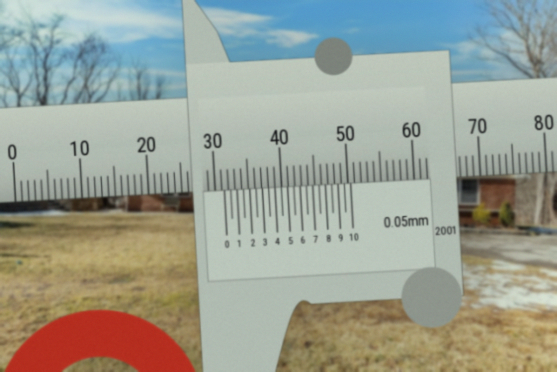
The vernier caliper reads 31.4 mm
